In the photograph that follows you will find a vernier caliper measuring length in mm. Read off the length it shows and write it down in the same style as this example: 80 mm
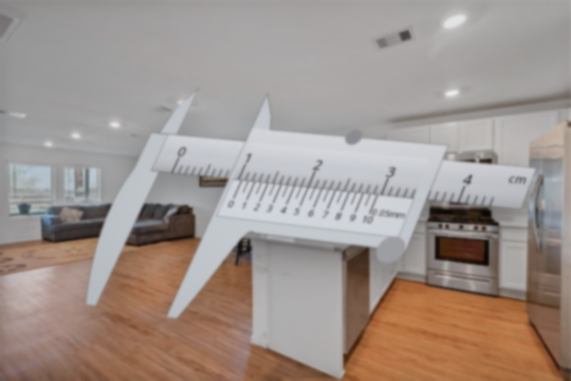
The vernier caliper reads 10.5 mm
